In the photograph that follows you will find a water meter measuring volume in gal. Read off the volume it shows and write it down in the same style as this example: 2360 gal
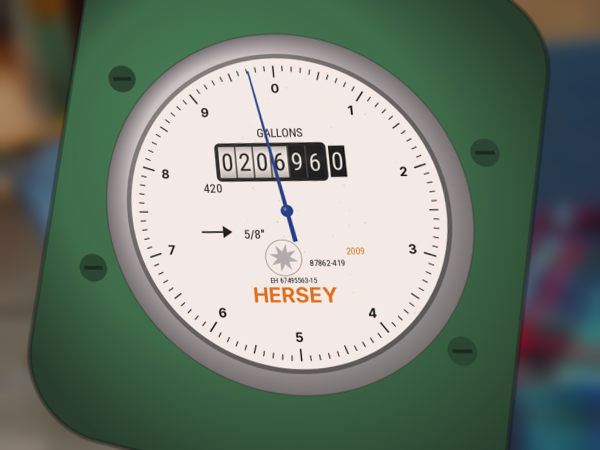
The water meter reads 206959.7 gal
